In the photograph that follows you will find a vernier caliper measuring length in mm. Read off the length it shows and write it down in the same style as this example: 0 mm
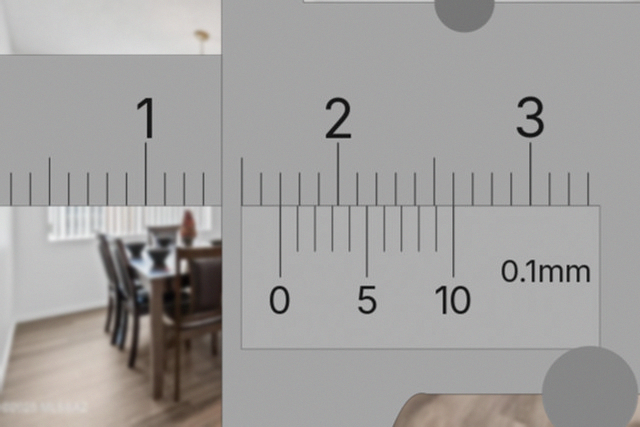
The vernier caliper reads 17.0 mm
